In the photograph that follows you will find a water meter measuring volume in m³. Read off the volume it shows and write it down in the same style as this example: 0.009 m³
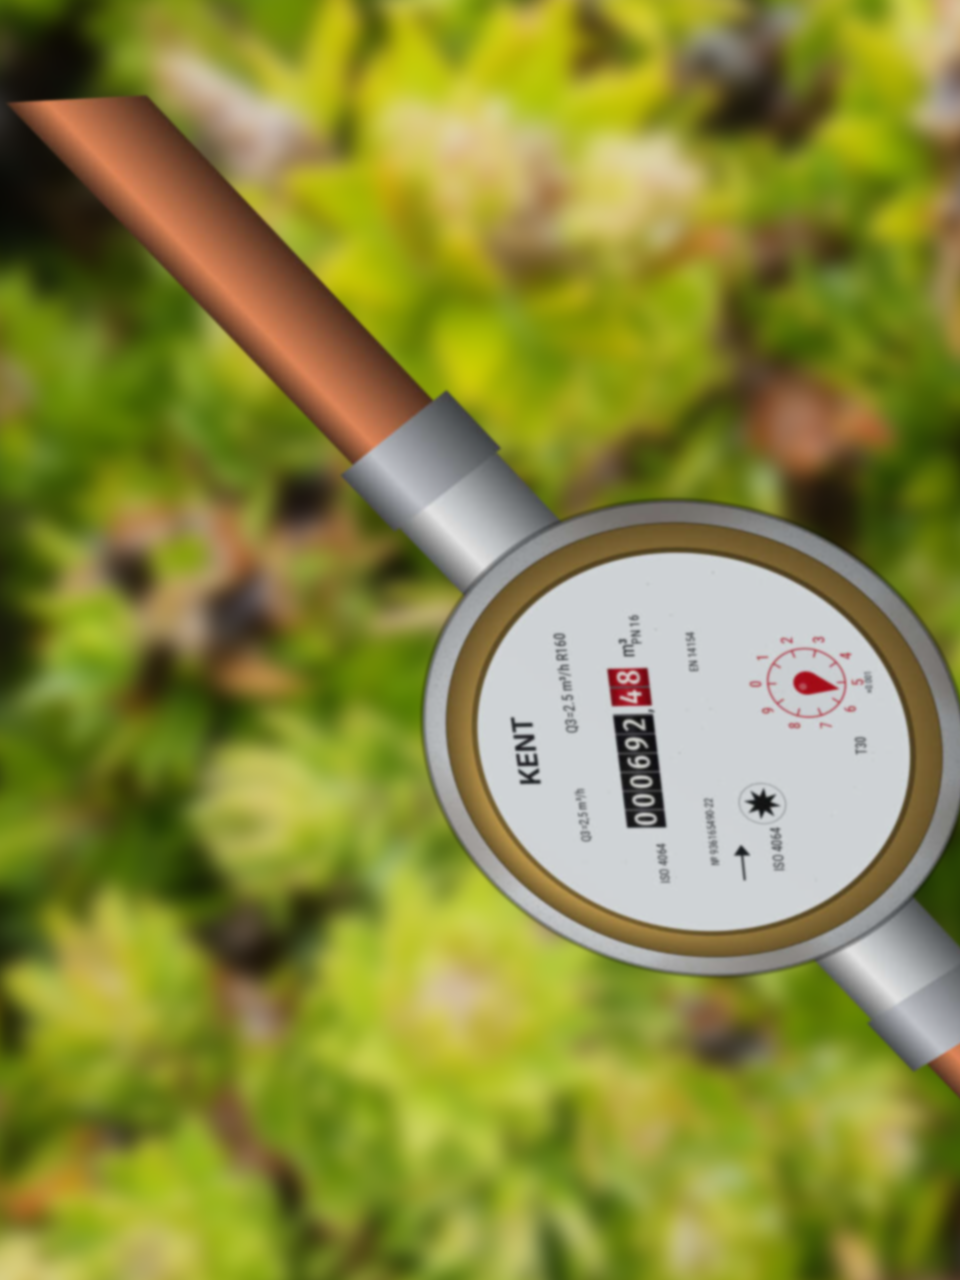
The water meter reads 692.485 m³
